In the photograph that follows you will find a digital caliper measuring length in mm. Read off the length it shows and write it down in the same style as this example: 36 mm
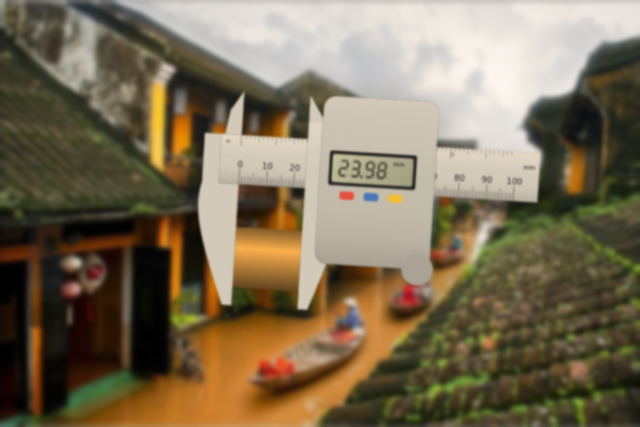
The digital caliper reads 23.98 mm
